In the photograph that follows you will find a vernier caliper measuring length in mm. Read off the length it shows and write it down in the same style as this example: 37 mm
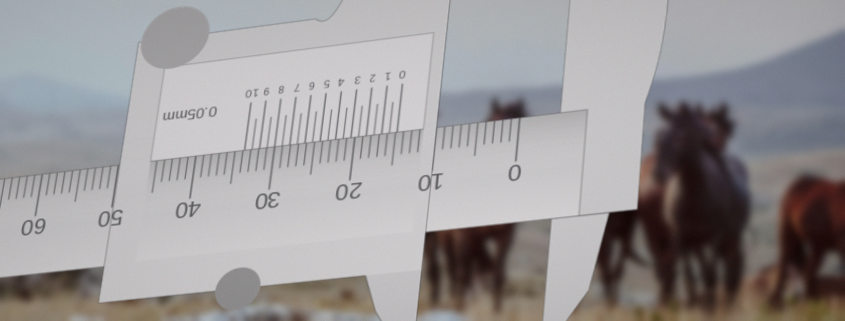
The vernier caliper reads 14.8 mm
